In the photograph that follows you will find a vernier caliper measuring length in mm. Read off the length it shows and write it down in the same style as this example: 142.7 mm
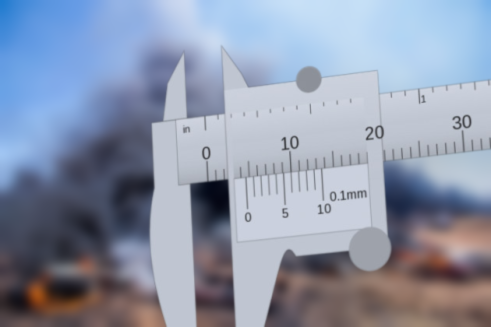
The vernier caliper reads 4.6 mm
